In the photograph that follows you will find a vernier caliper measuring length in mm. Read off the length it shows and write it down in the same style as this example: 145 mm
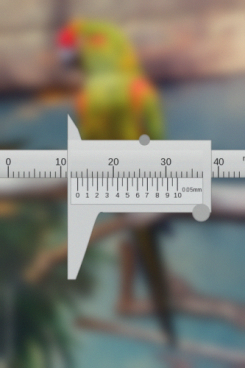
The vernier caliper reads 13.2 mm
